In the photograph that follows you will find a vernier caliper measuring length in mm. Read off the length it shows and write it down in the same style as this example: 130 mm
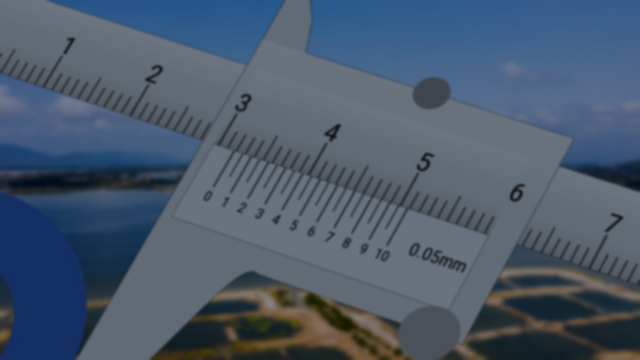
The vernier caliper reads 31.8 mm
